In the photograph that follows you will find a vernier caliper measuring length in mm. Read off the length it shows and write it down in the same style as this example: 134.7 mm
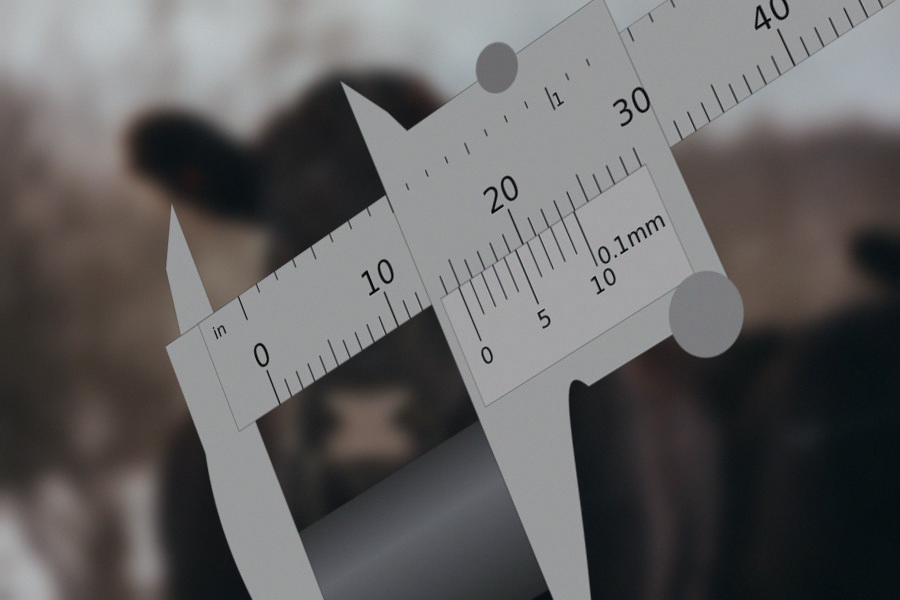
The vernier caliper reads 14.9 mm
